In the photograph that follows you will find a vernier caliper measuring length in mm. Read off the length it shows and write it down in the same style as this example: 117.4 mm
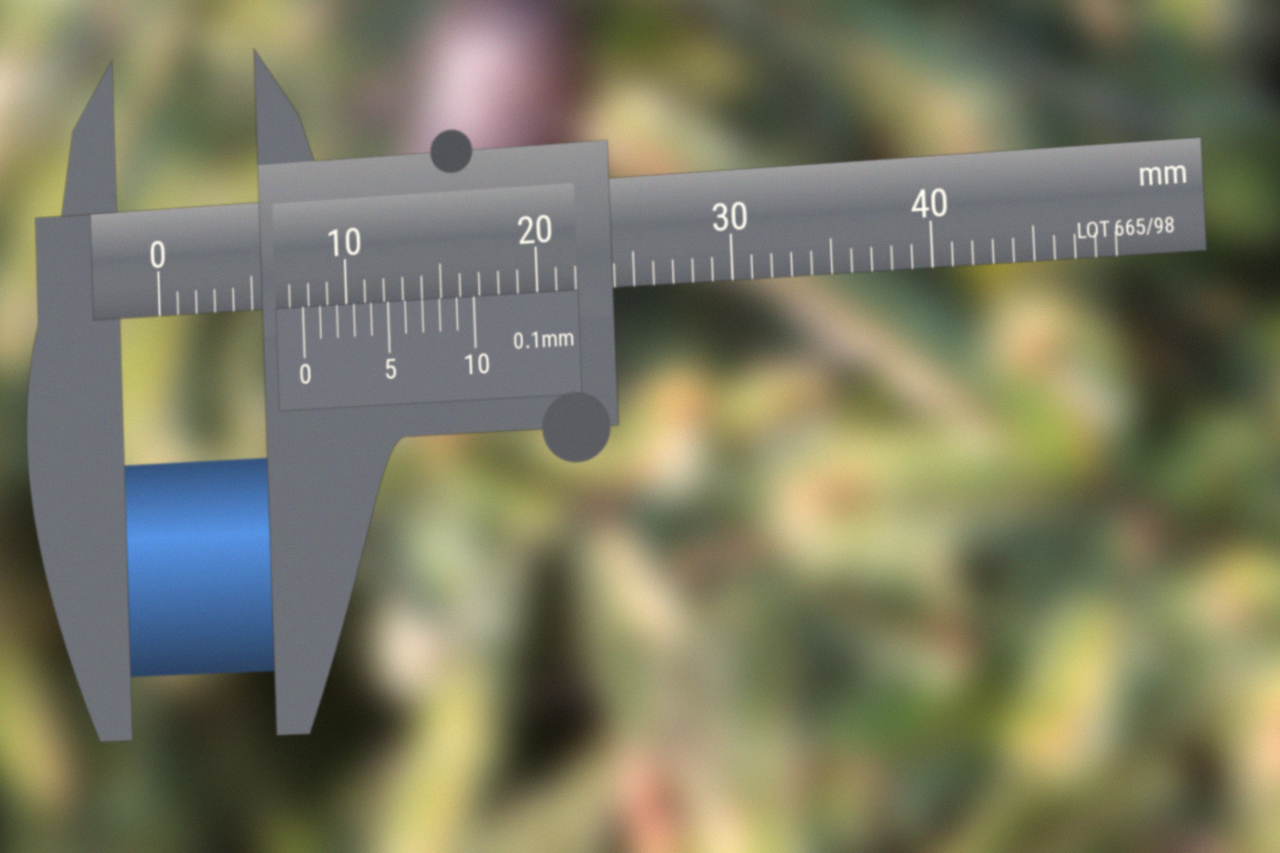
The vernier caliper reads 7.7 mm
